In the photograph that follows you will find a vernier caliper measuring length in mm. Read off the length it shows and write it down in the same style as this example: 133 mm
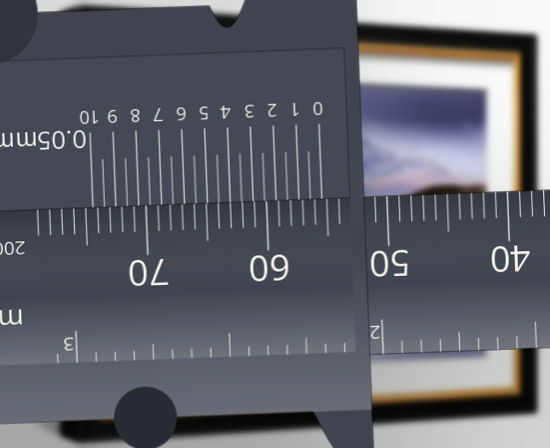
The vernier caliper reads 55.4 mm
